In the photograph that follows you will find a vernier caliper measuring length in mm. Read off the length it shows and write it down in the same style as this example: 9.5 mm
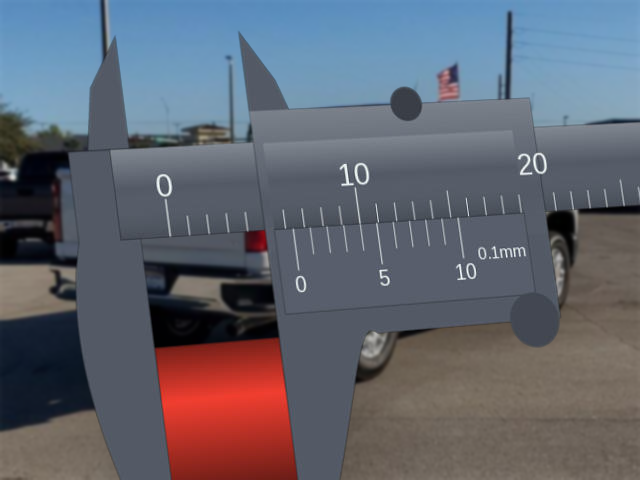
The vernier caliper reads 6.4 mm
